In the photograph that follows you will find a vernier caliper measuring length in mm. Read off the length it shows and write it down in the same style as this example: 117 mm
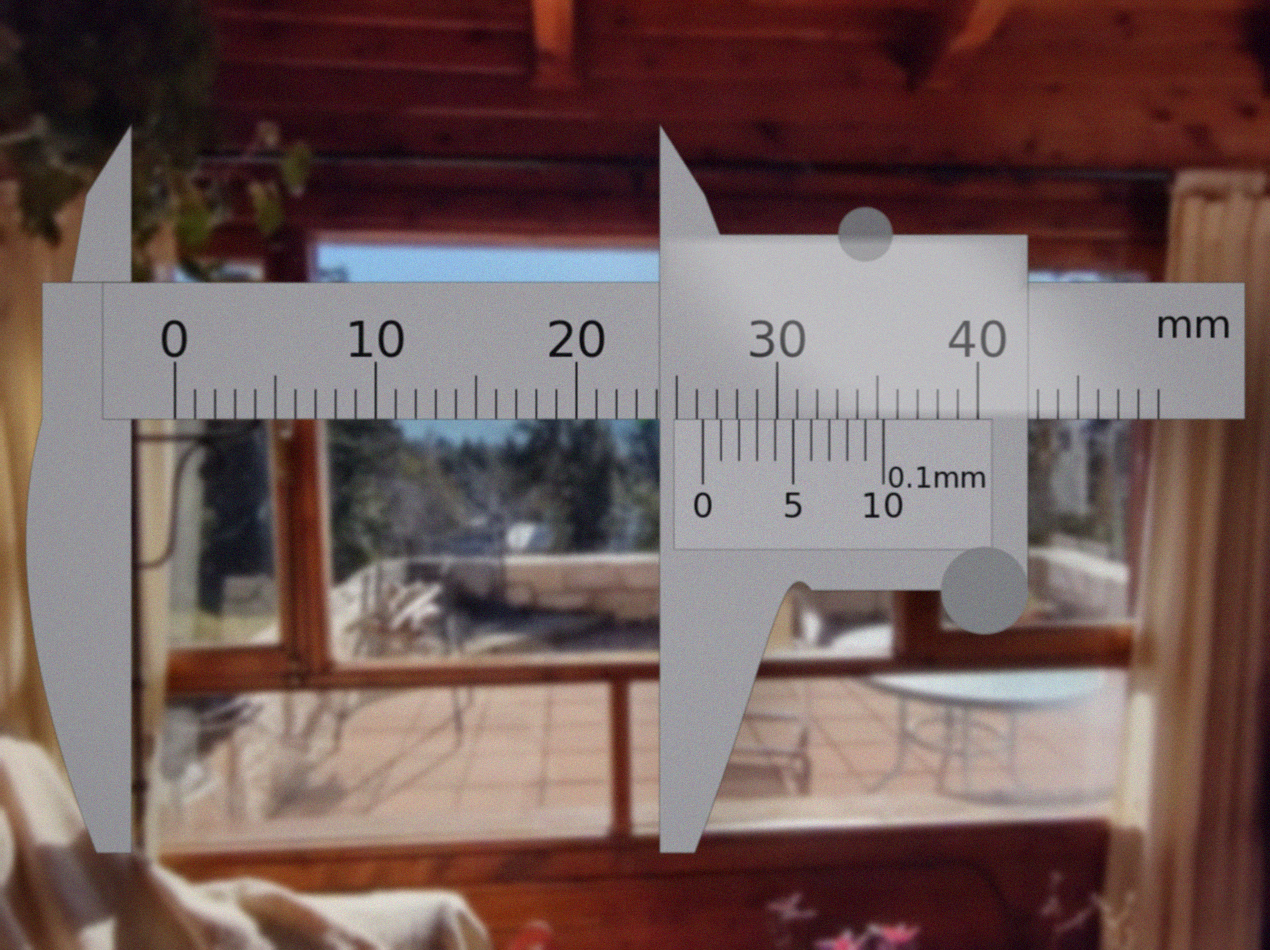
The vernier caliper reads 26.3 mm
